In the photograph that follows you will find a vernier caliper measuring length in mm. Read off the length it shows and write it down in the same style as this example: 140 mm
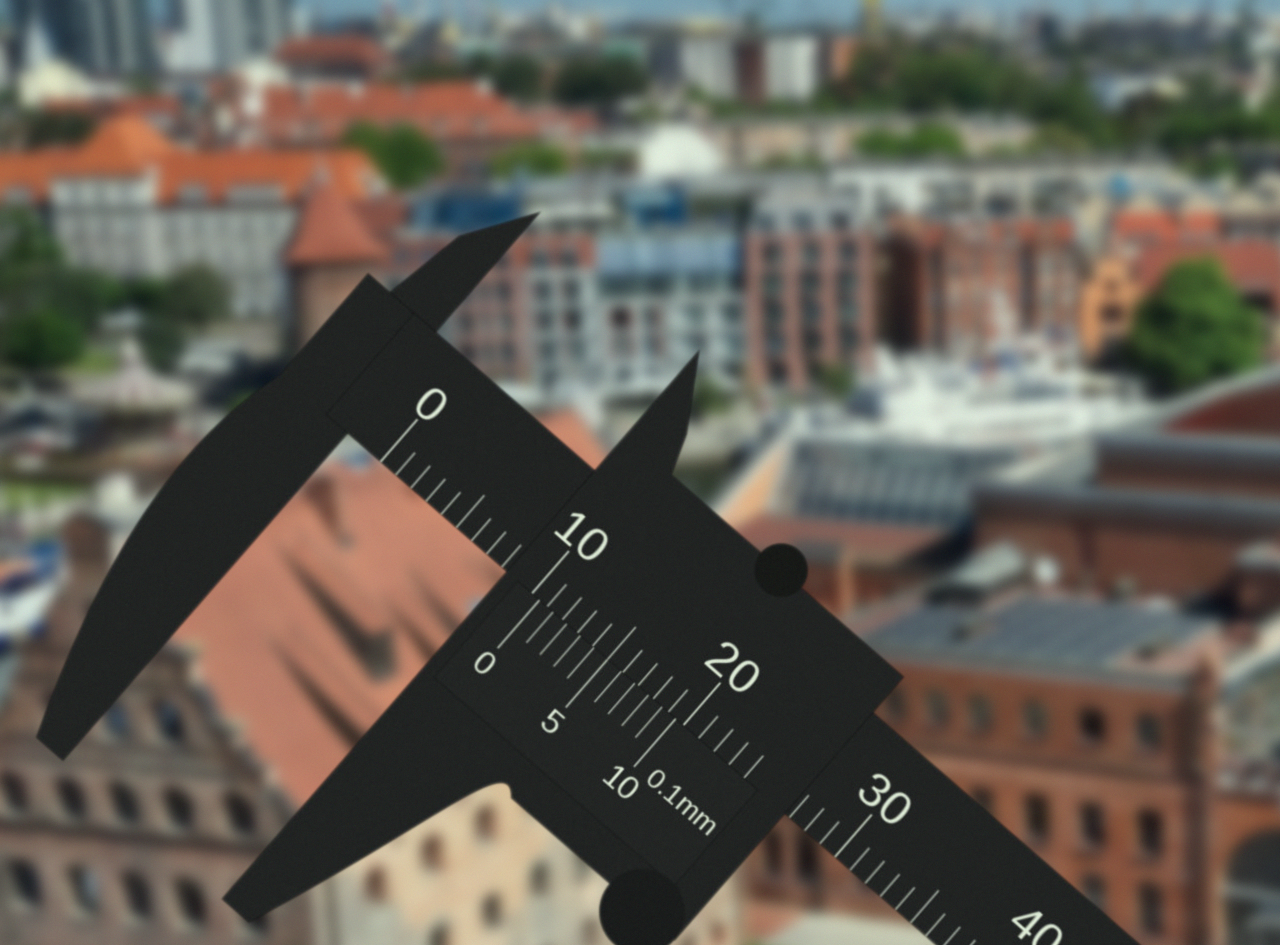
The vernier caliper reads 10.5 mm
